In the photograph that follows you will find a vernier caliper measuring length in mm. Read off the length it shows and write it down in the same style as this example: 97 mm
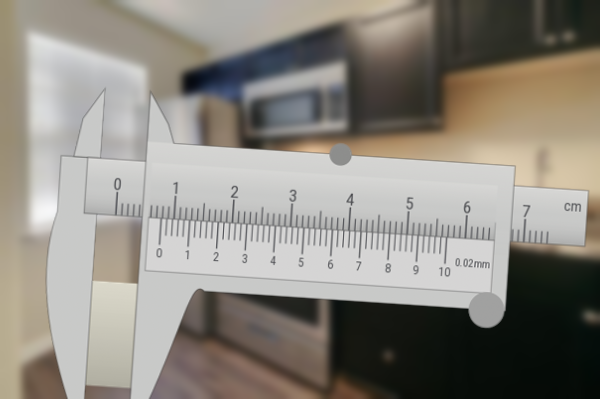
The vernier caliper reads 7.8 mm
